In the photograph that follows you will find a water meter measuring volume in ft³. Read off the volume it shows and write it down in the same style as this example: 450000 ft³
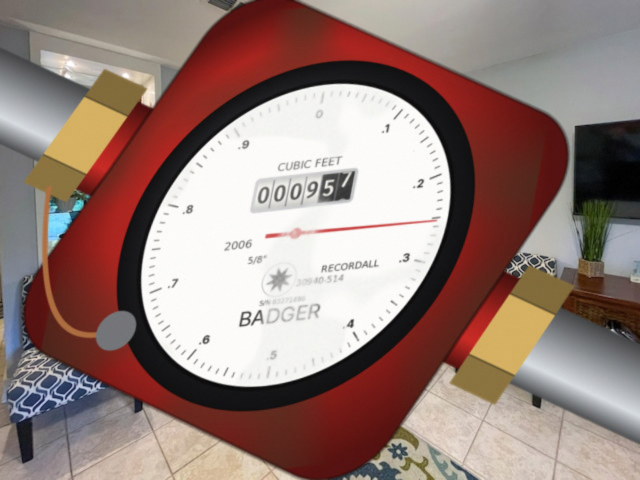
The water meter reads 957.25 ft³
